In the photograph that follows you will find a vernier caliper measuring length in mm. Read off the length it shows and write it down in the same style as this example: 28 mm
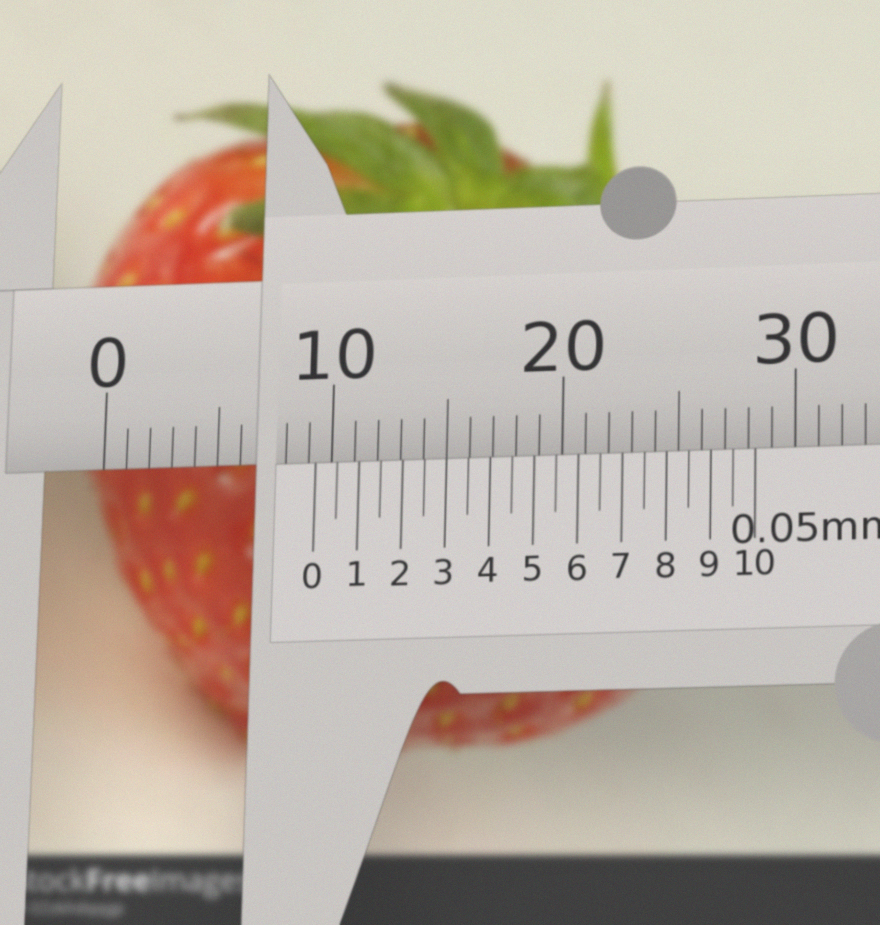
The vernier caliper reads 9.3 mm
